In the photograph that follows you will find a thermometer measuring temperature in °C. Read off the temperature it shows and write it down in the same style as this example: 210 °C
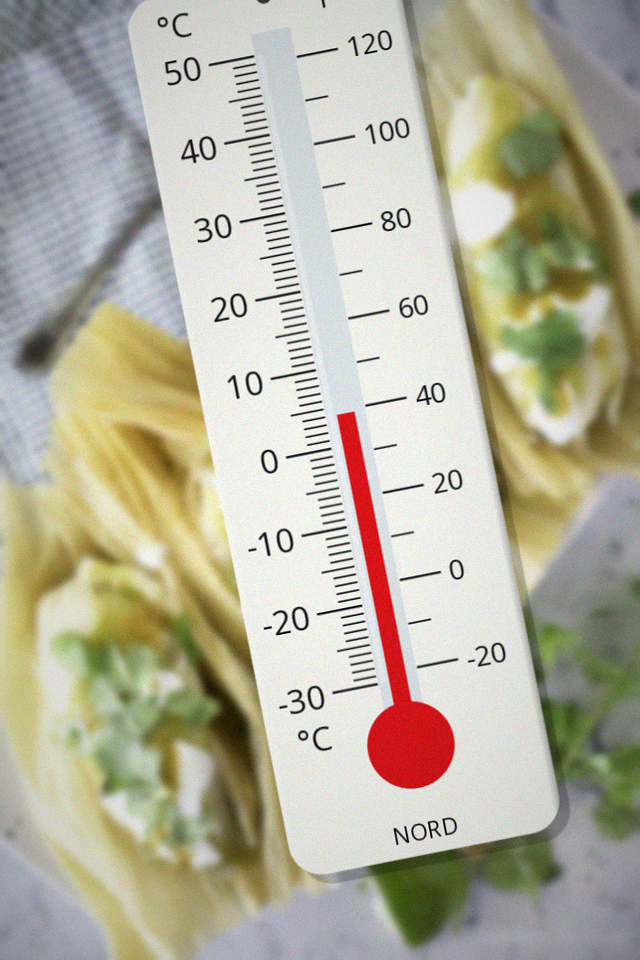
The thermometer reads 4 °C
